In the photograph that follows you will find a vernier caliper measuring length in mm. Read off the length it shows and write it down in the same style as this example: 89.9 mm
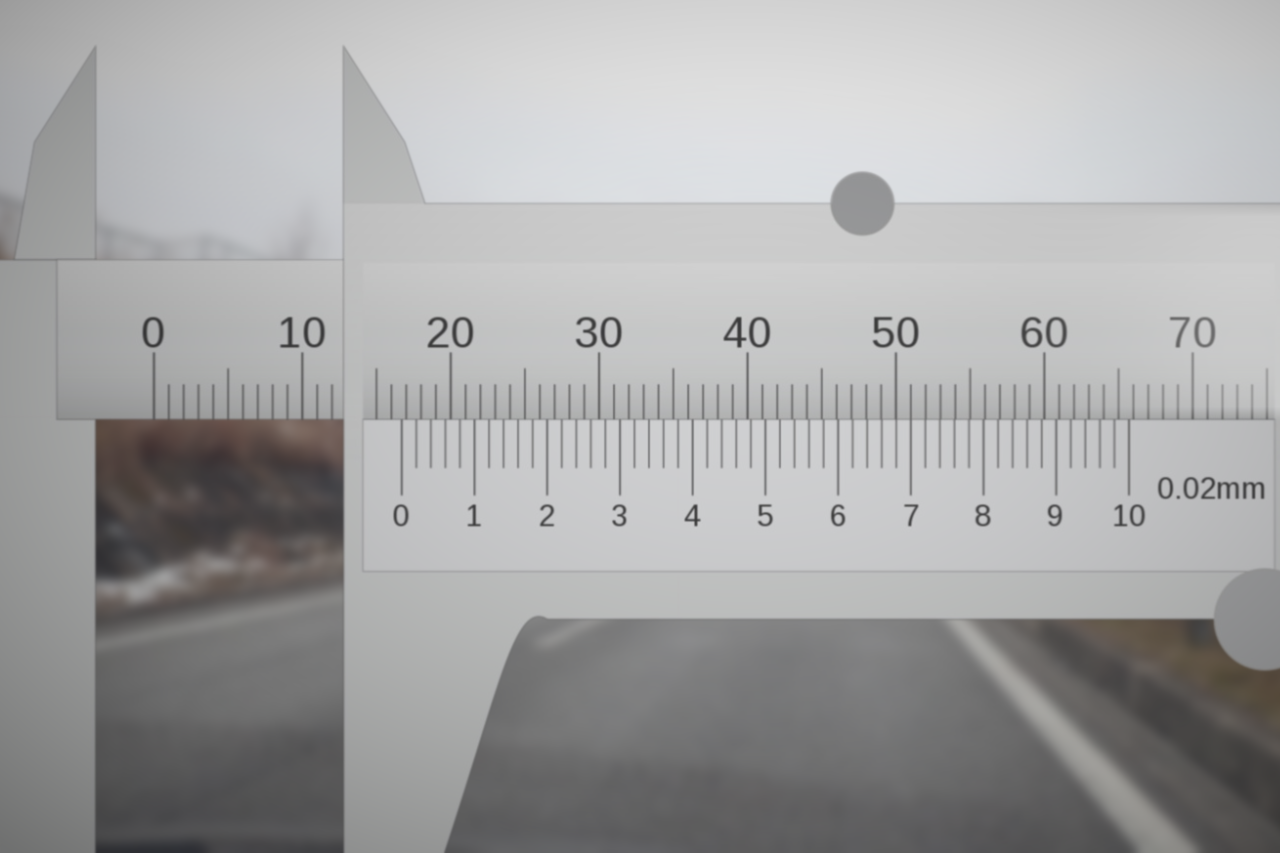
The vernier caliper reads 16.7 mm
